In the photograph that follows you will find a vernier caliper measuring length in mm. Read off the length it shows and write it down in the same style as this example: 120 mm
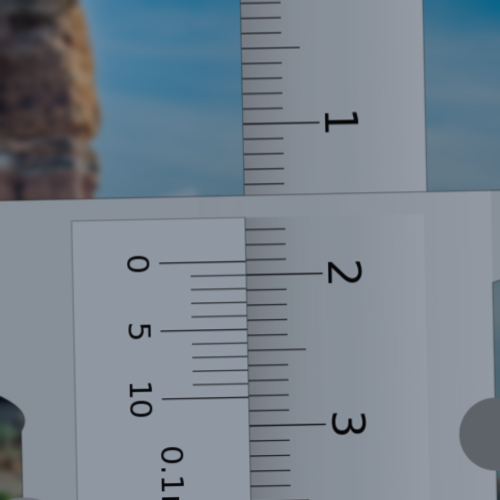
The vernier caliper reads 19.1 mm
